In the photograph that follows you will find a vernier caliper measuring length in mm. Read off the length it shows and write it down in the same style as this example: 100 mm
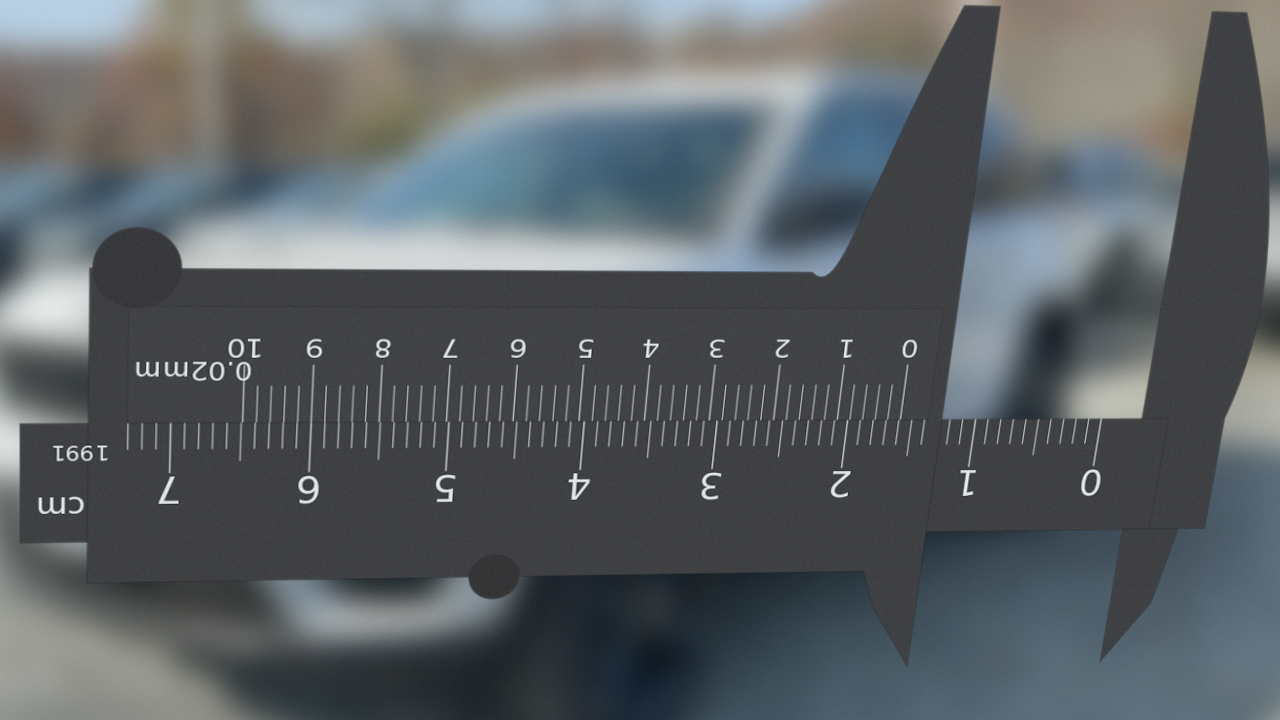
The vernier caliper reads 15.9 mm
